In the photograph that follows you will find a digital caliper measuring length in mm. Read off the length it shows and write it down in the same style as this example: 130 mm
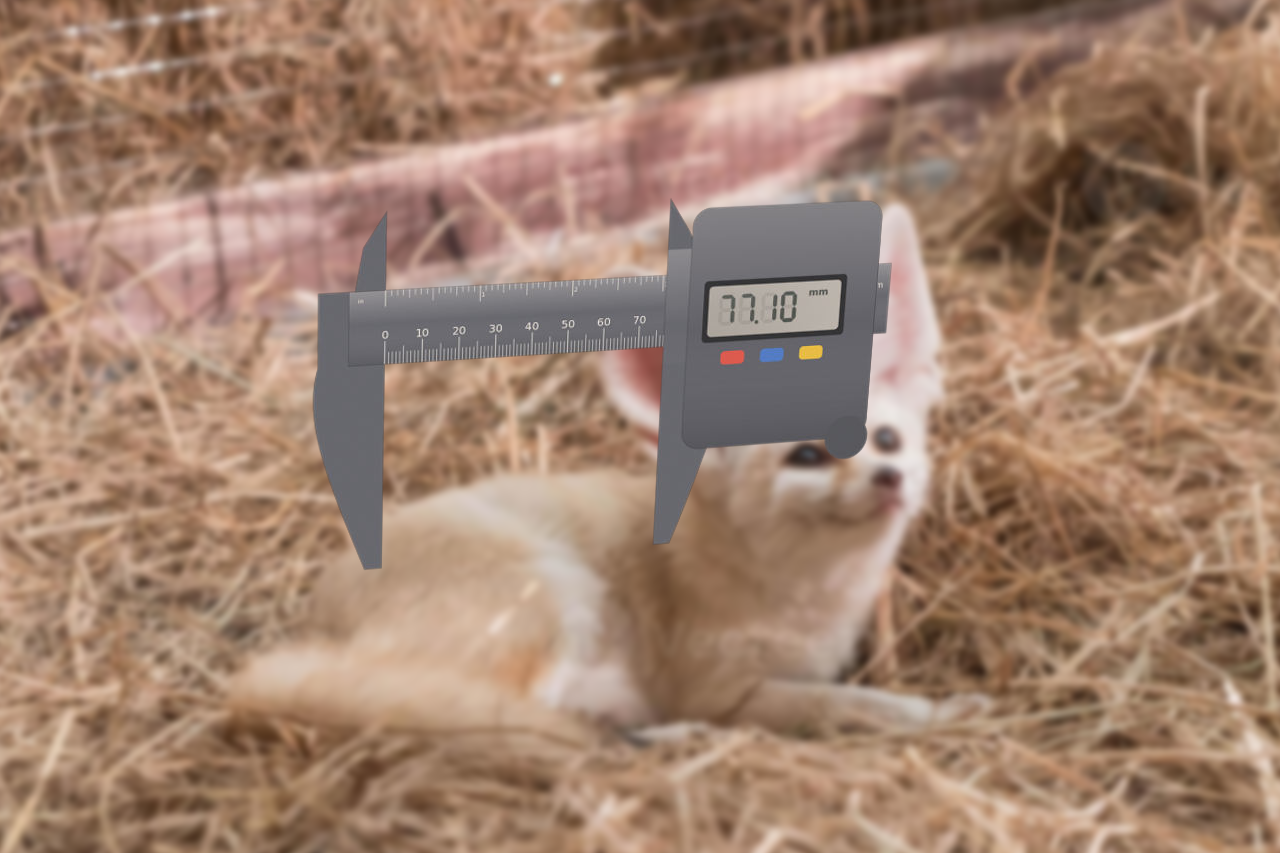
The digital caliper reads 77.10 mm
